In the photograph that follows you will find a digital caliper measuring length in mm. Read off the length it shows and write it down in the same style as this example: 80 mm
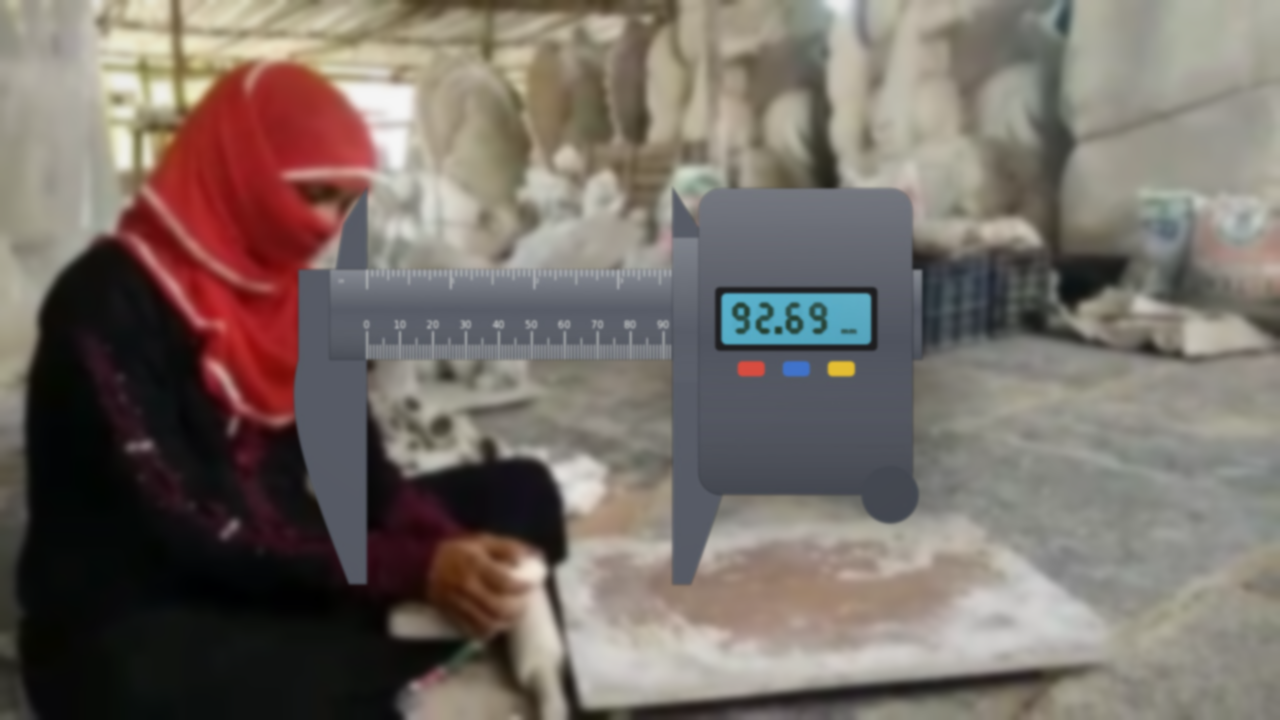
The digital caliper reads 92.69 mm
